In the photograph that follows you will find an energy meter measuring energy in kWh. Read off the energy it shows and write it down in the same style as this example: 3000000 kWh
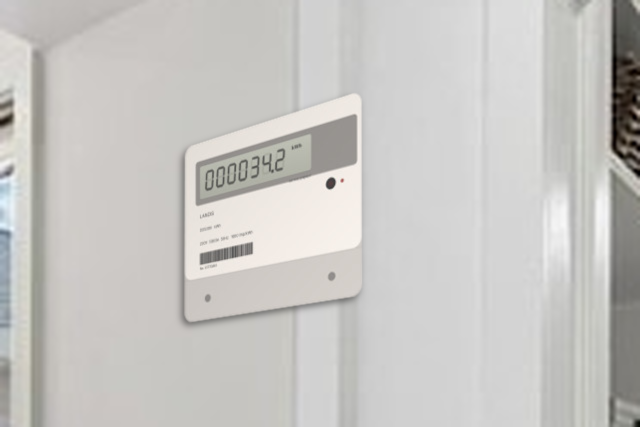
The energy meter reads 34.2 kWh
